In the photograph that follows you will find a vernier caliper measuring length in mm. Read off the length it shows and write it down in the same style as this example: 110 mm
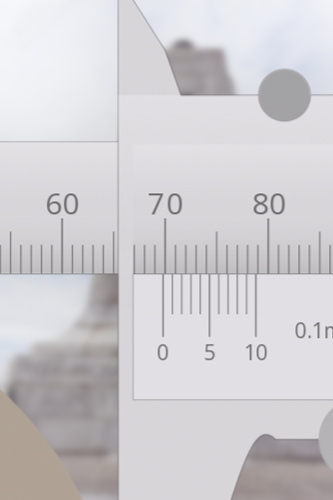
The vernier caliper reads 69.8 mm
